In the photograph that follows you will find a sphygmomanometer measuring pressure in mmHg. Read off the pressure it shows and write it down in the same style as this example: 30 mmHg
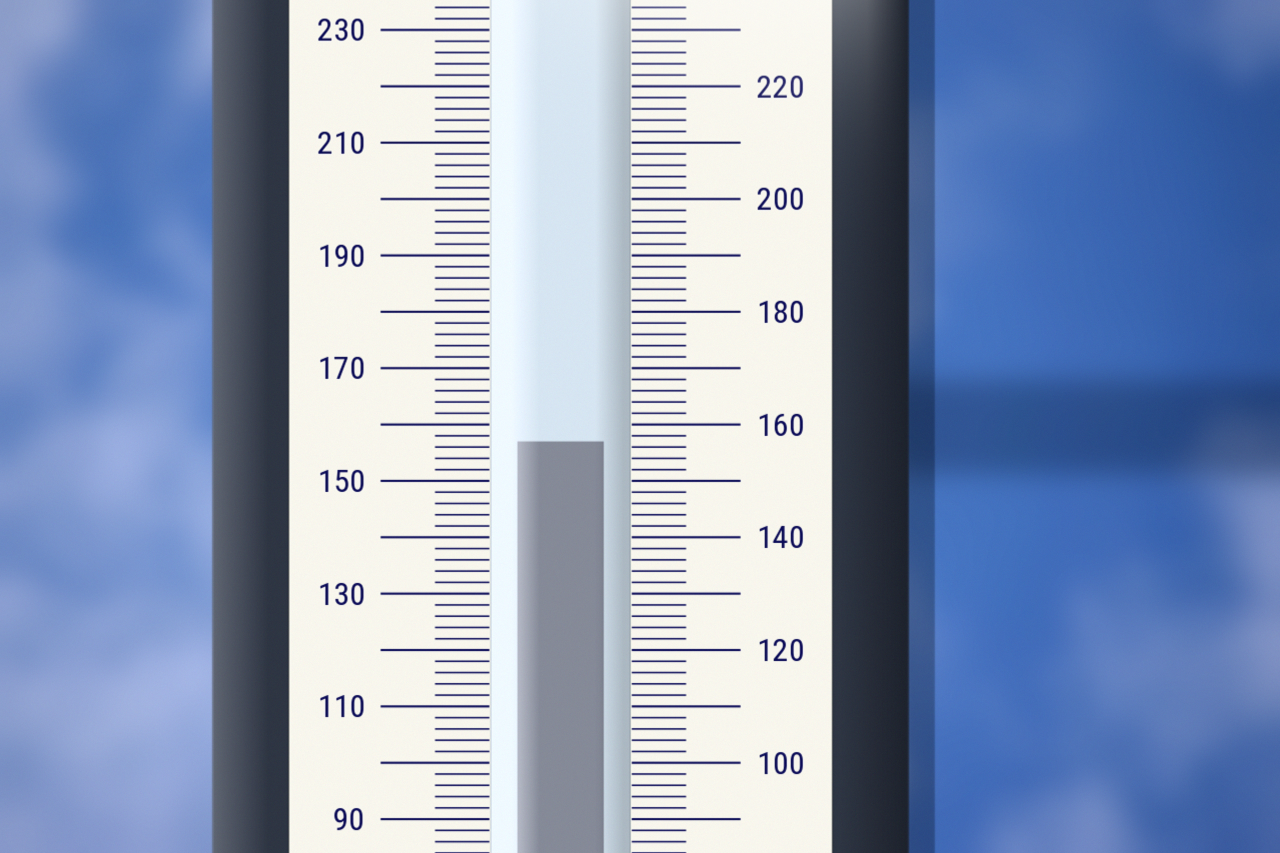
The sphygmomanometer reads 157 mmHg
